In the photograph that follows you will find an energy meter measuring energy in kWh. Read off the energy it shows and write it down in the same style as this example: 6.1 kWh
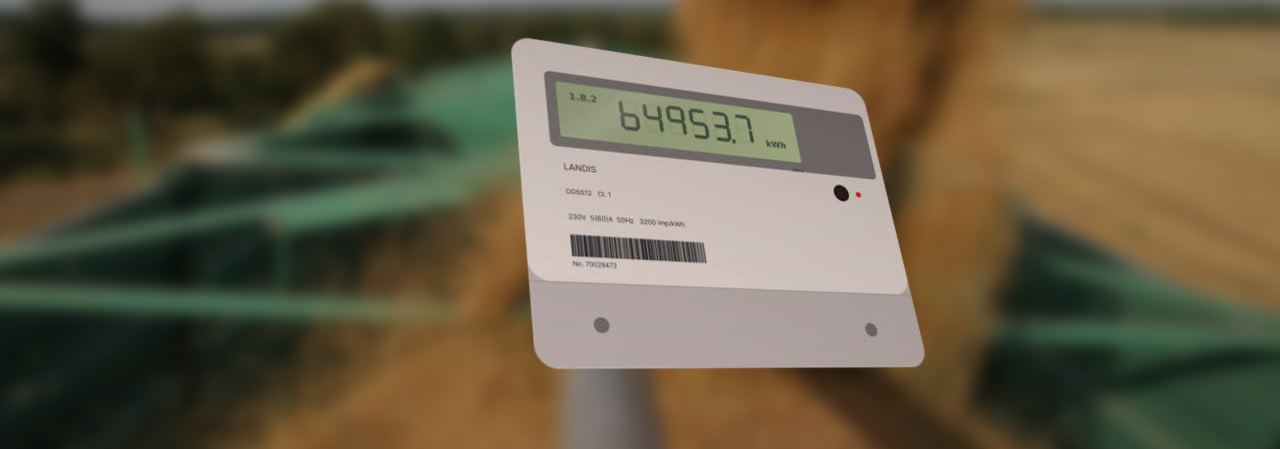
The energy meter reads 64953.7 kWh
